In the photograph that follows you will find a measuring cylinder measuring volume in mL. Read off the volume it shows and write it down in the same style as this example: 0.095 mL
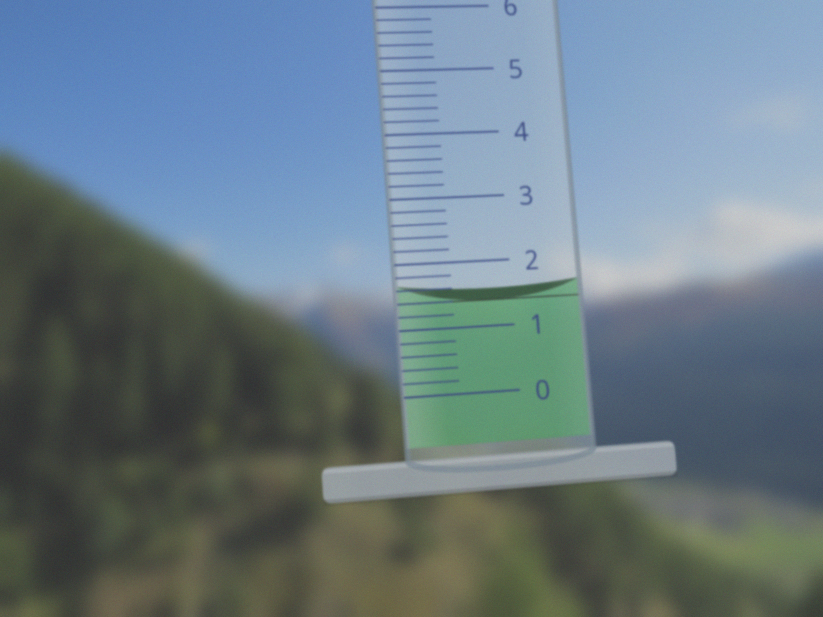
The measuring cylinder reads 1.4 mL
